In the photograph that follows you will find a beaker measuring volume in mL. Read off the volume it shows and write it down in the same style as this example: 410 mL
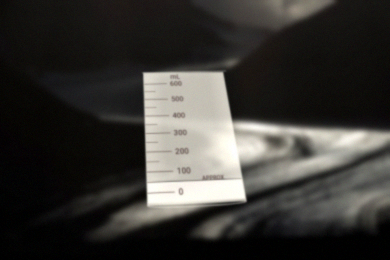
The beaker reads 50 mL
